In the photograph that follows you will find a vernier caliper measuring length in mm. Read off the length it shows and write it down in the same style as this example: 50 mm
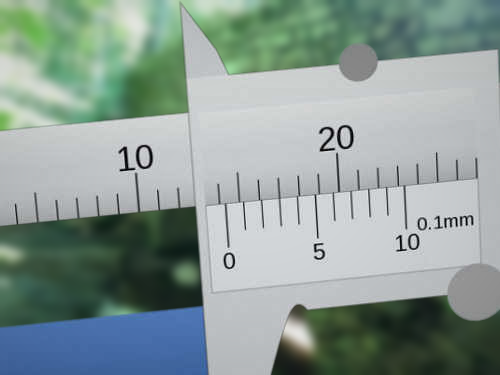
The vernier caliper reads 14.3 mm
